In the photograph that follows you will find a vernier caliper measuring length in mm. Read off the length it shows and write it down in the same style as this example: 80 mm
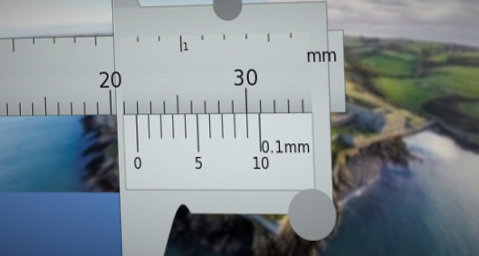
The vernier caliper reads 21.9 mm
